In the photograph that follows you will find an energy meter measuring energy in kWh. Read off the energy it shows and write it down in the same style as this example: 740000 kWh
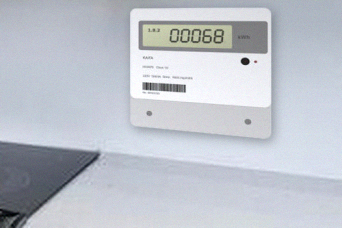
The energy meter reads 68 kWh
